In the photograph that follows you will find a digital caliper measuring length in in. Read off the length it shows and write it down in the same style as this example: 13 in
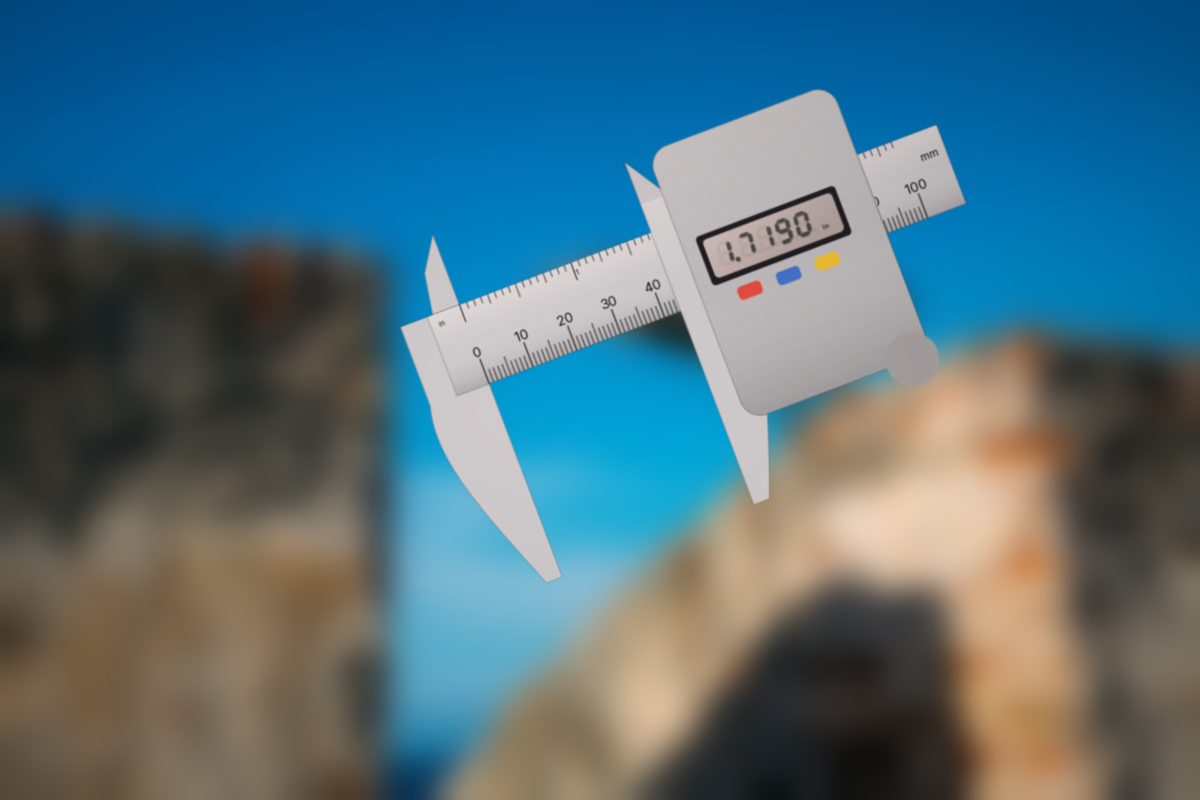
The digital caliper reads 1.7190 in
